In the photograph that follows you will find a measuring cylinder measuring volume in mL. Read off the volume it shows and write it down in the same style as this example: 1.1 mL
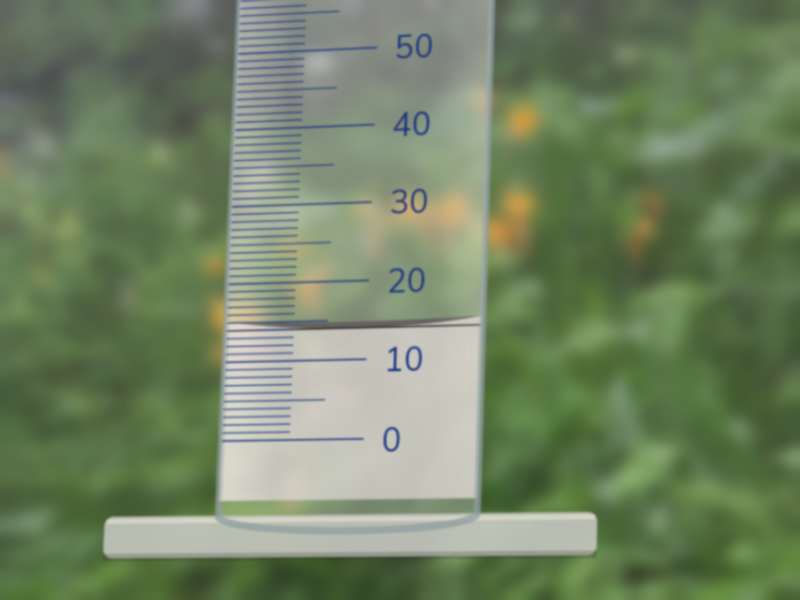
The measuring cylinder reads 14 mL
